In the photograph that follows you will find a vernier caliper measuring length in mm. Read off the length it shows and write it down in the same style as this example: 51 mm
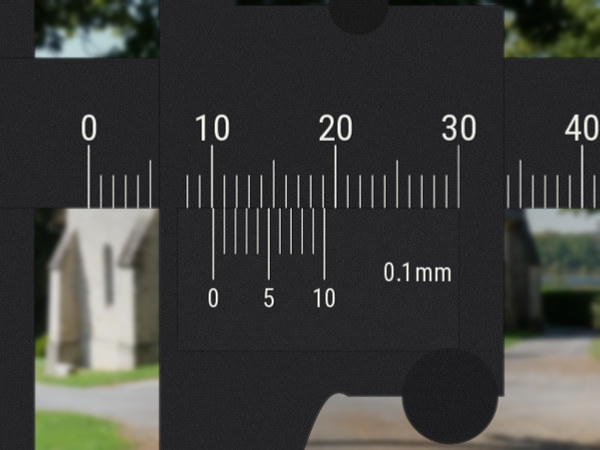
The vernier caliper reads 10.1 mm
